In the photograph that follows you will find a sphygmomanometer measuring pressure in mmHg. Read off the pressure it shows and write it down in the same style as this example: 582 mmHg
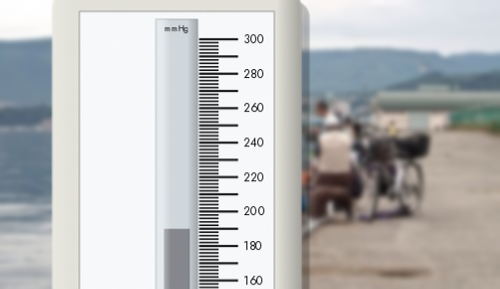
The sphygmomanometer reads 190 mmHg
